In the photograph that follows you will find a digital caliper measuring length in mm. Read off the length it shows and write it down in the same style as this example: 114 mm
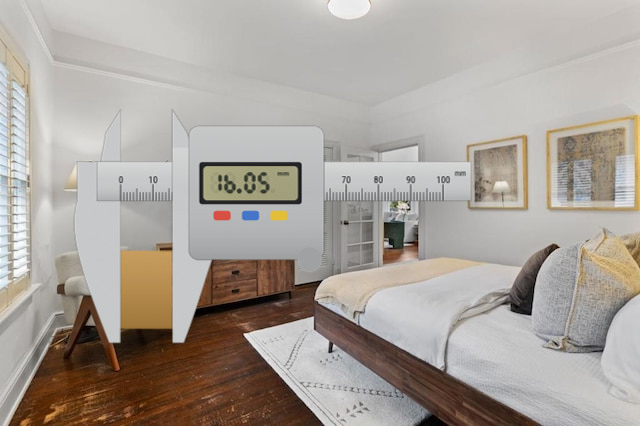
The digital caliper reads 16.05 mm
